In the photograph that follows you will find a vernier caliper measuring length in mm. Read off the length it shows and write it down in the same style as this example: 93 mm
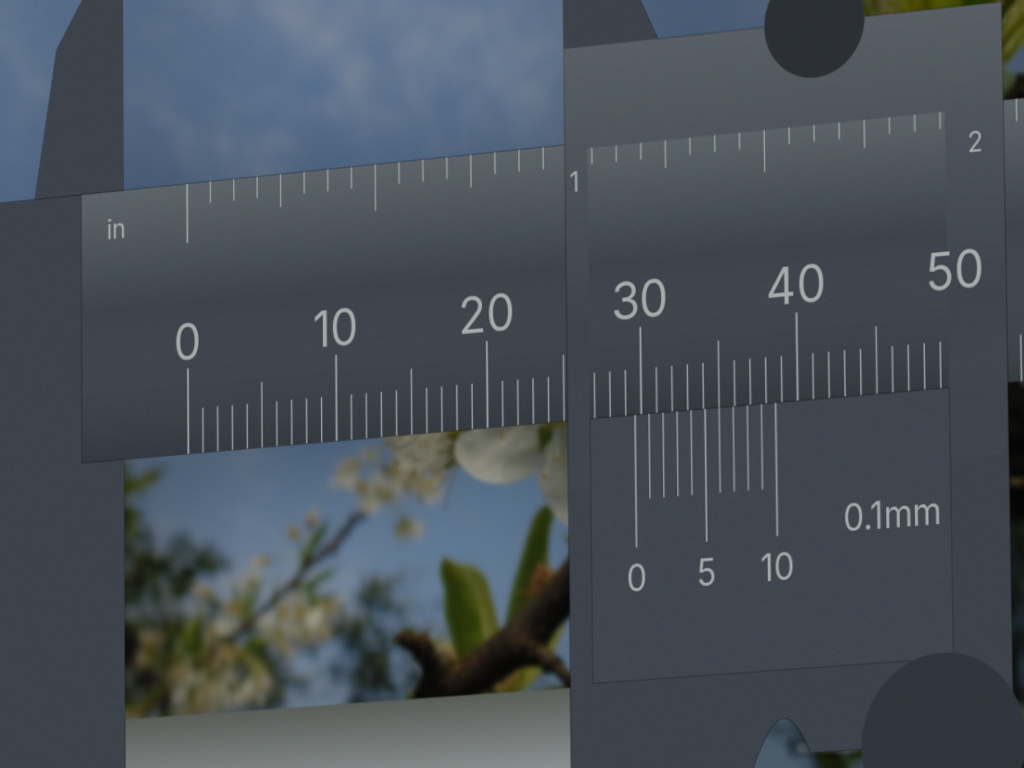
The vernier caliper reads 29.6 mm
